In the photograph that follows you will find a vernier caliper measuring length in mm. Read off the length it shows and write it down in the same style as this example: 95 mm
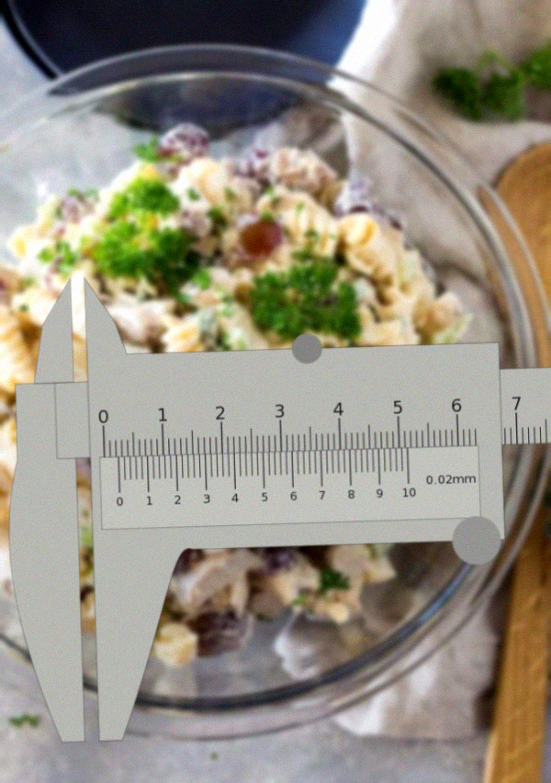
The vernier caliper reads 2.4 mm
